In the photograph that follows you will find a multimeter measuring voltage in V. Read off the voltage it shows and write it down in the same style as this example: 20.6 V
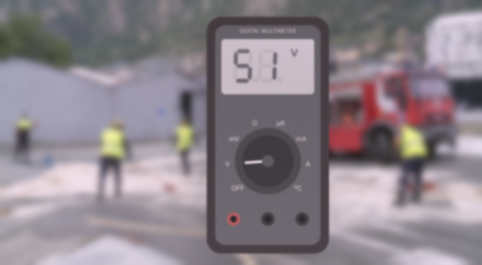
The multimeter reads 51 V
